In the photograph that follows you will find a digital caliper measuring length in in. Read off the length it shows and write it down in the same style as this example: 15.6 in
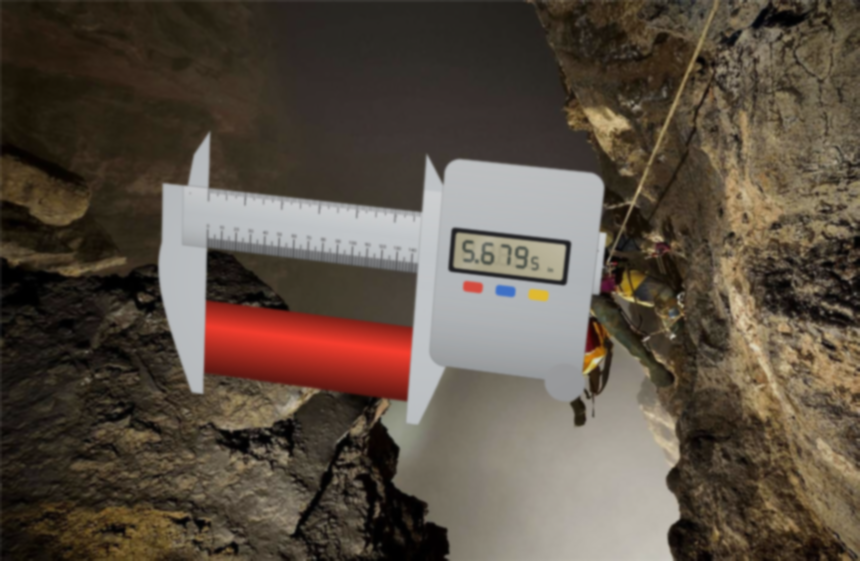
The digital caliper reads 5.6795 in
